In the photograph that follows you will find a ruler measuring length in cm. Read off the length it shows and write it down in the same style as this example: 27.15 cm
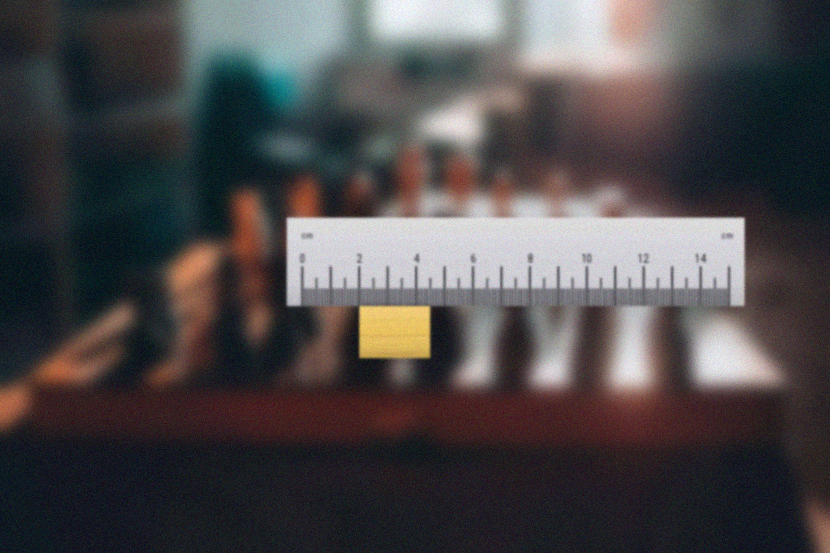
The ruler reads 2.5 cm
